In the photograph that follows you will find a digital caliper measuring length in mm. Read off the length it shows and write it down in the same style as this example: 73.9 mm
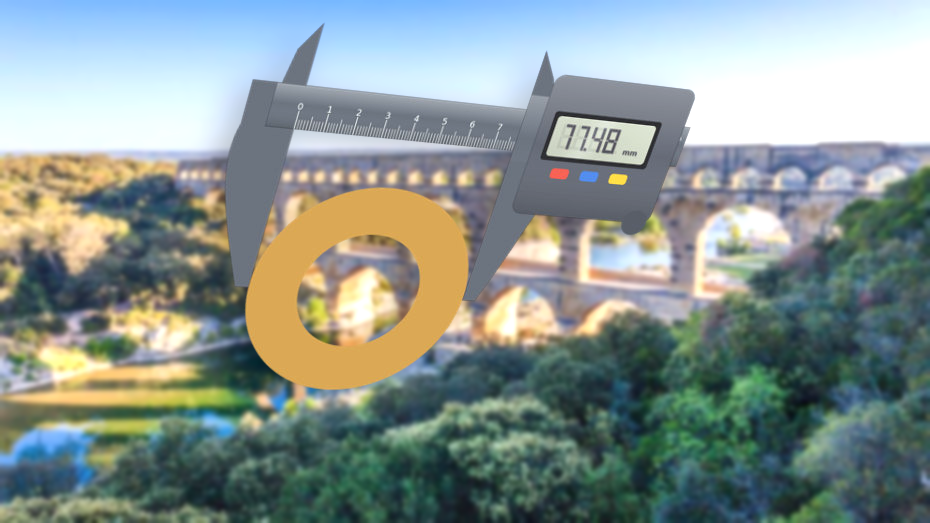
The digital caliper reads 77.48 mm
